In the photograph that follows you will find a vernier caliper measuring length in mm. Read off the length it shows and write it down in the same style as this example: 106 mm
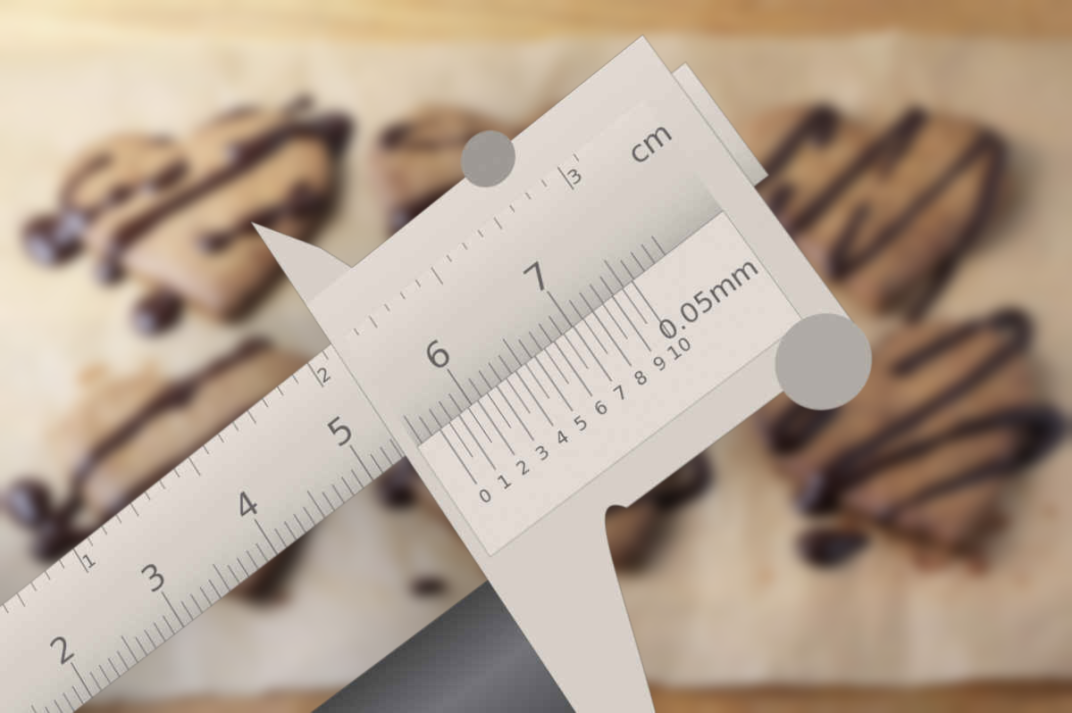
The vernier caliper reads 56.8 mm
